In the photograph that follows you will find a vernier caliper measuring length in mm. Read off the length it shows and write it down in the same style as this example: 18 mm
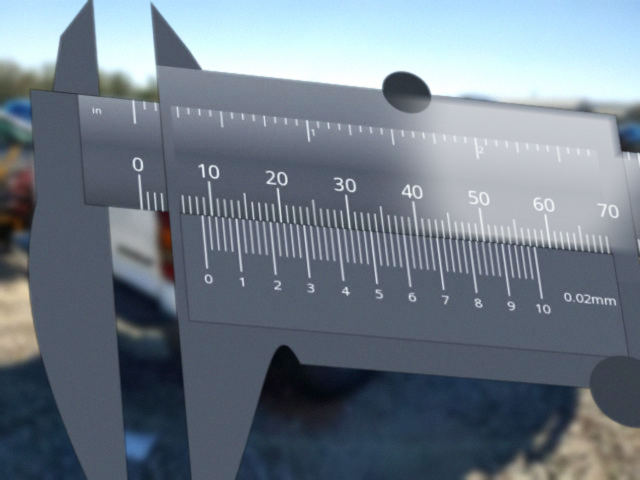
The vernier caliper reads 8.6 mm
